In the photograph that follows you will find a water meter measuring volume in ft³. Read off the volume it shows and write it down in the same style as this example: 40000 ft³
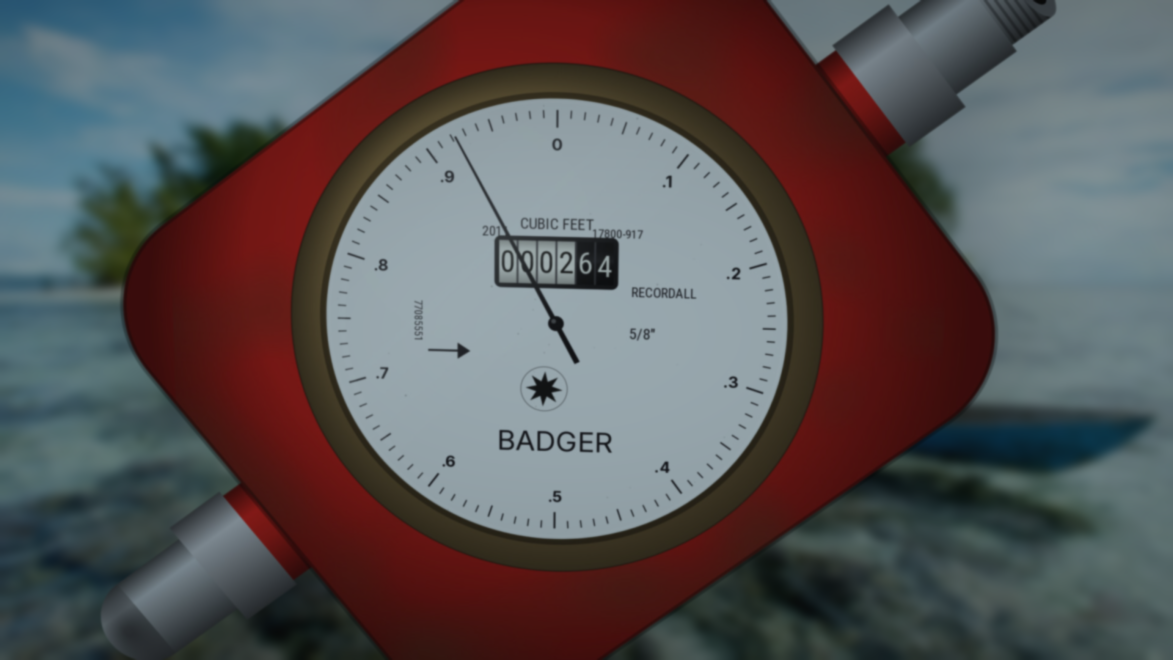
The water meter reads 263.92 ft³
